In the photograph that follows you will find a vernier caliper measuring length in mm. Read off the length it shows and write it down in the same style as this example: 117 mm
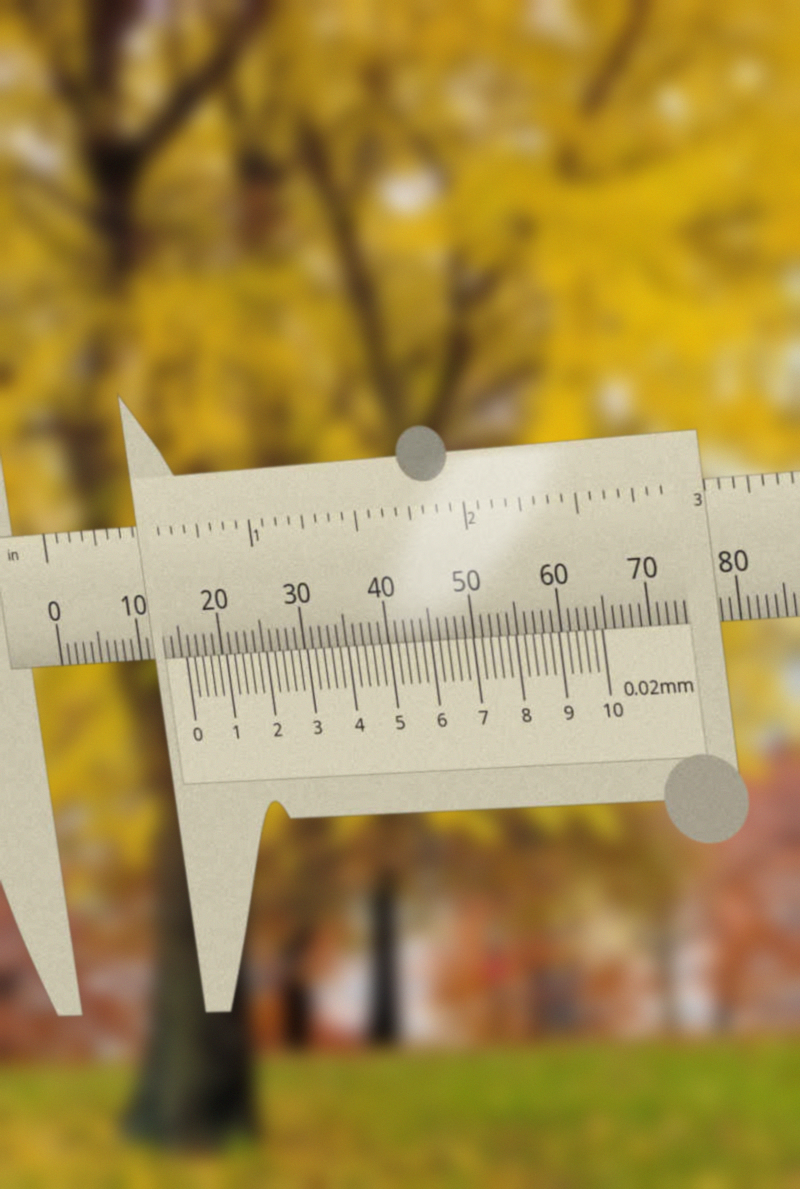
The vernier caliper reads 15.6 mm
